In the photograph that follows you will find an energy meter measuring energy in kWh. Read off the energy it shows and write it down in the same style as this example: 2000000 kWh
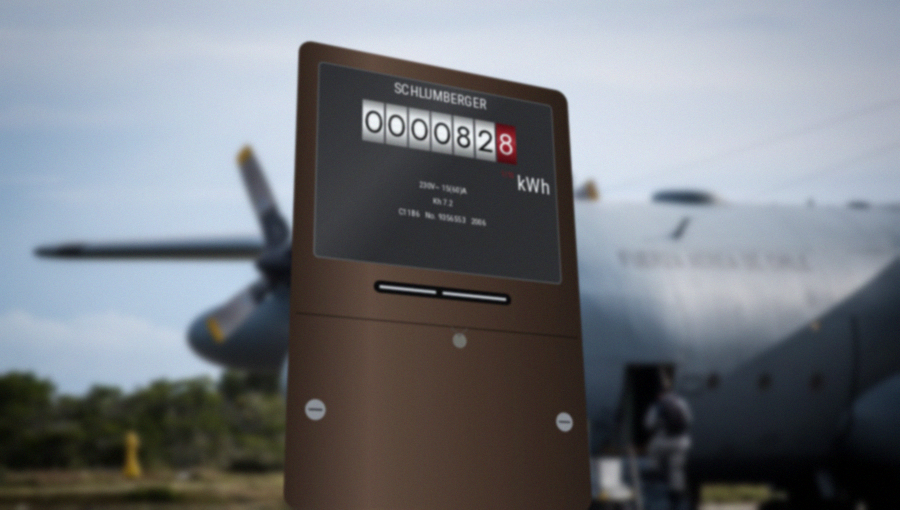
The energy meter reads 82.8 kWh
